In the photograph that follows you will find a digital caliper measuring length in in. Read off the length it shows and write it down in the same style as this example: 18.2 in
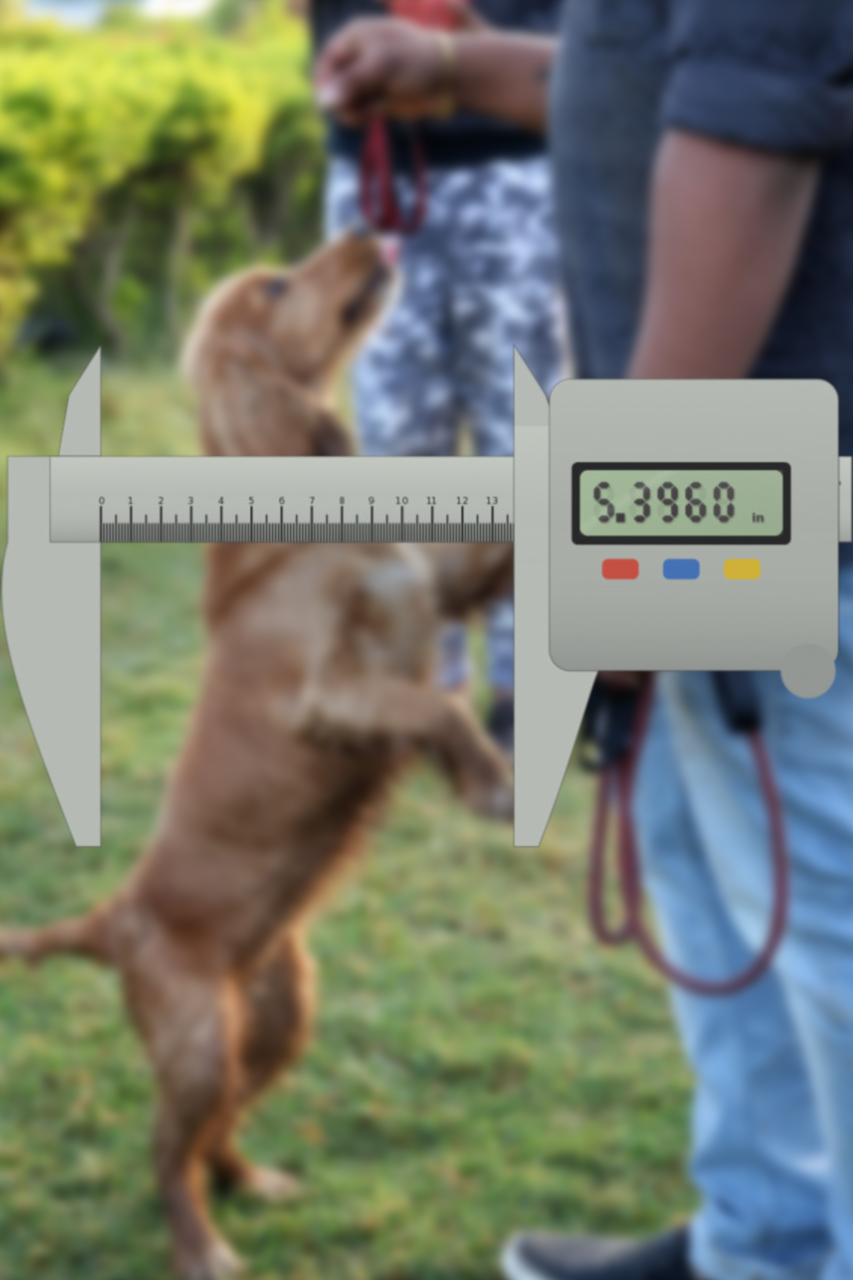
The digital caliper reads 5.3960 in
